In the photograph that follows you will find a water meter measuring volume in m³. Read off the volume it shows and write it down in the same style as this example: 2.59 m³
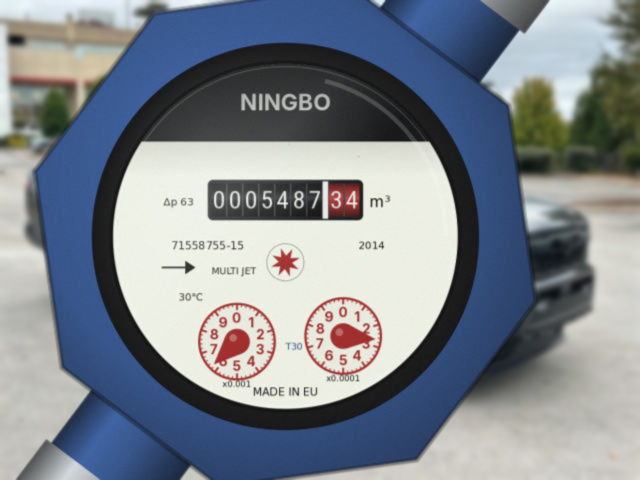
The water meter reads 5487.3462 m³
